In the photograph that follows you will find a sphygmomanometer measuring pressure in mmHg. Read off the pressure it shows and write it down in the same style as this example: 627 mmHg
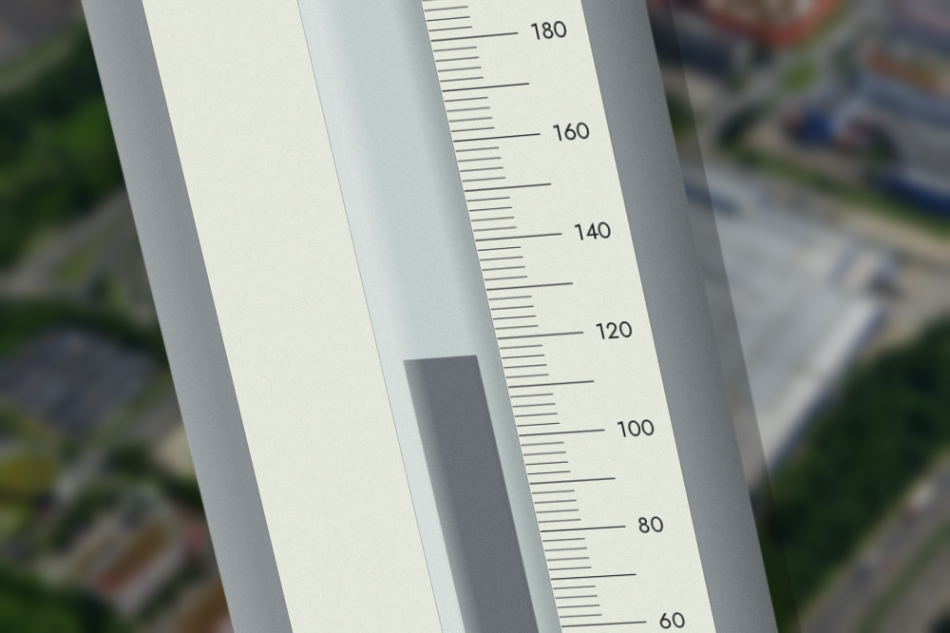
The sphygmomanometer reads 117 mmHg
